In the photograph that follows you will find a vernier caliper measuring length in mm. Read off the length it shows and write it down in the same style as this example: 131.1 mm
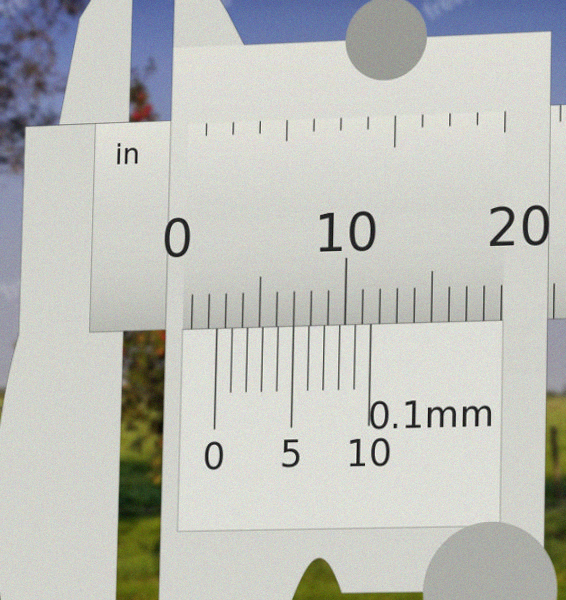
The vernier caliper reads 2.5 mm
